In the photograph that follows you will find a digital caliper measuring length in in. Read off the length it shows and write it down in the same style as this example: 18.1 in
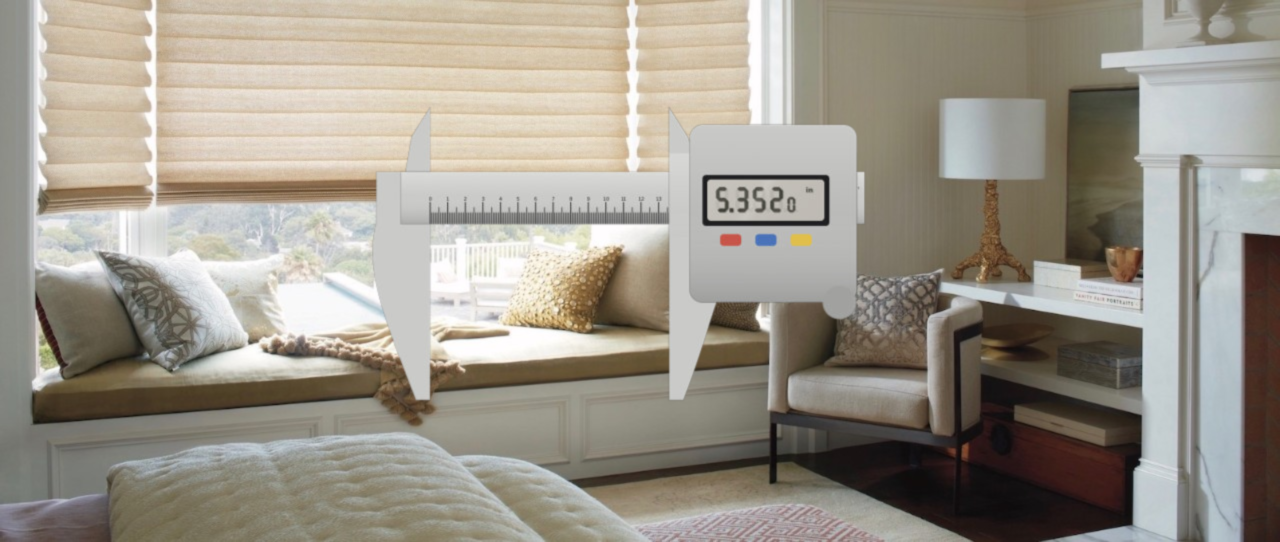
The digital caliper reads 5.3520 in
